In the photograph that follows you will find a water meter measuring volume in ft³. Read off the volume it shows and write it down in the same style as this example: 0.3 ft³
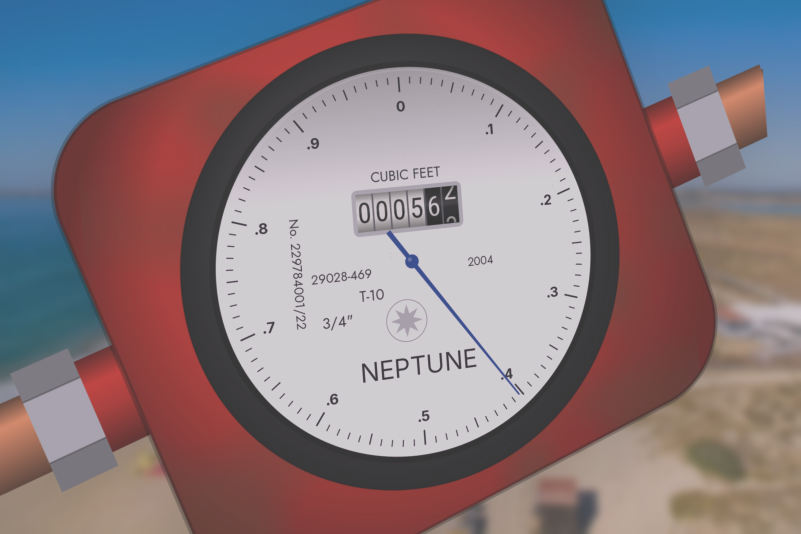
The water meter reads 562.40 ft³
